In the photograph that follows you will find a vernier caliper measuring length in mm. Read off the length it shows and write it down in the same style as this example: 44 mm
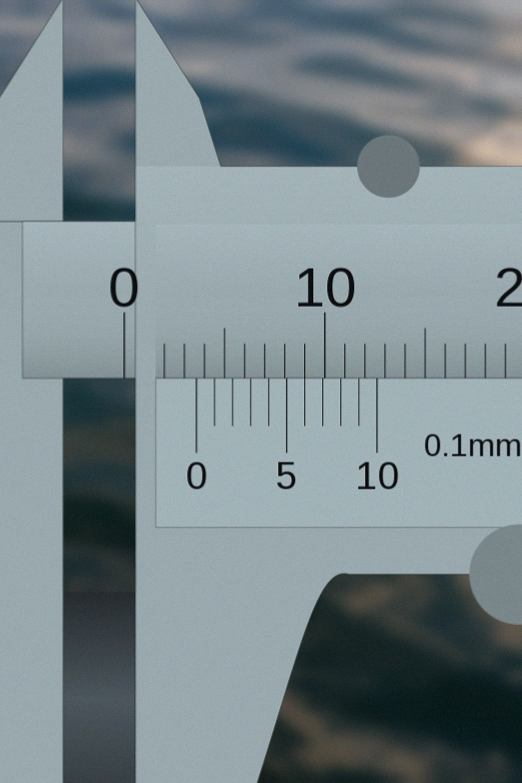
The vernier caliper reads 3.6 mm
